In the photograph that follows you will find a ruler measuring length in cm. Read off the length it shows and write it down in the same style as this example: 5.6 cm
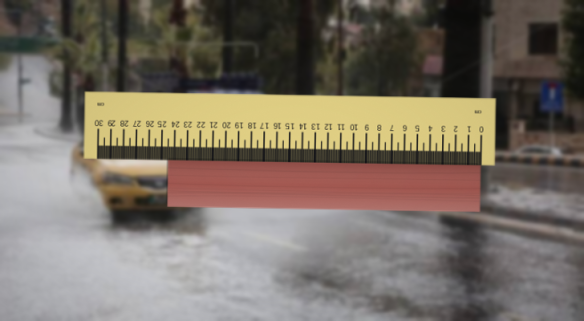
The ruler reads 24.5 cm
